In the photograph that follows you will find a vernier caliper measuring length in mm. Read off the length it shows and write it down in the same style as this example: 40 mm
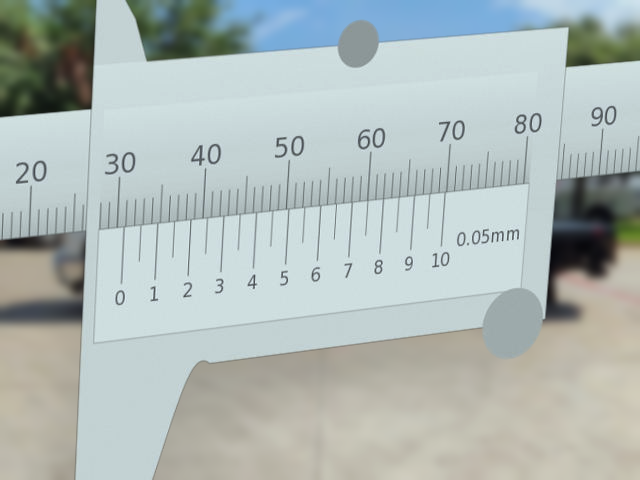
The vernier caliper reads 30.8 mm
